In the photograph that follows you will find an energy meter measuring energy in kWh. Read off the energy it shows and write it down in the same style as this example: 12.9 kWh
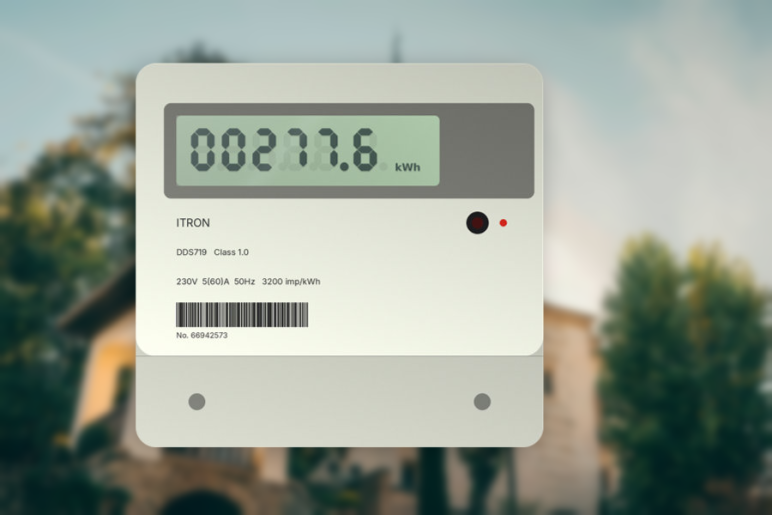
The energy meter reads 277.6 kWh
